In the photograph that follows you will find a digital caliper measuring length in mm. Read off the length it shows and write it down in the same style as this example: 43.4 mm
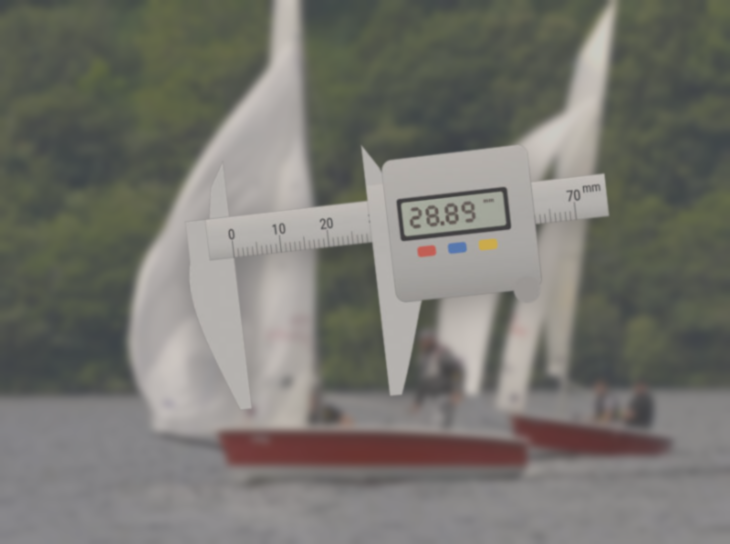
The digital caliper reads 28.89 mm
